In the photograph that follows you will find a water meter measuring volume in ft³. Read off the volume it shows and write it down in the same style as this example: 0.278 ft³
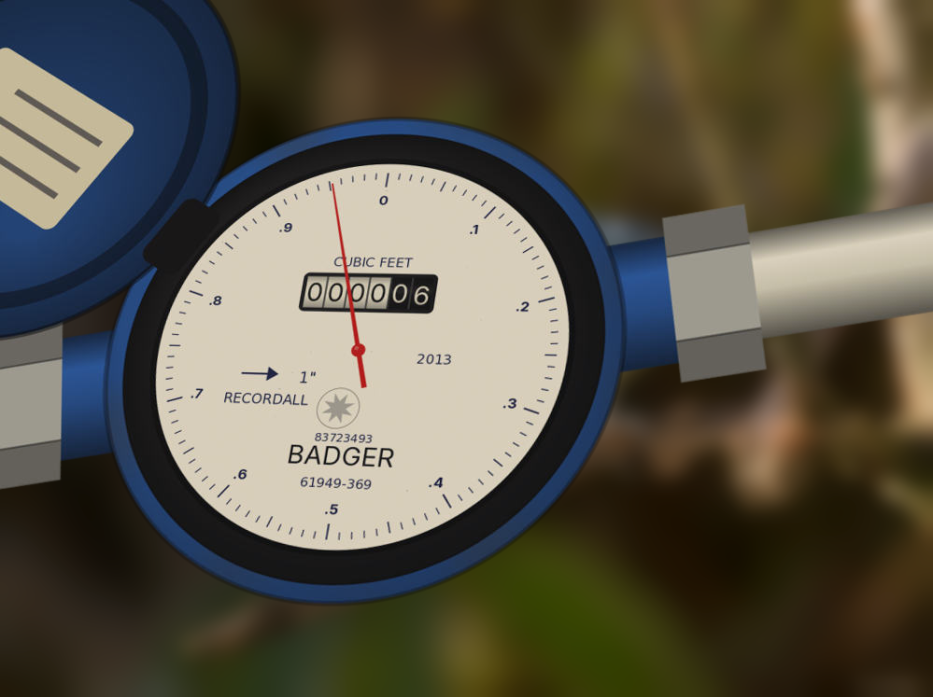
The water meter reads 5.95 ft³
